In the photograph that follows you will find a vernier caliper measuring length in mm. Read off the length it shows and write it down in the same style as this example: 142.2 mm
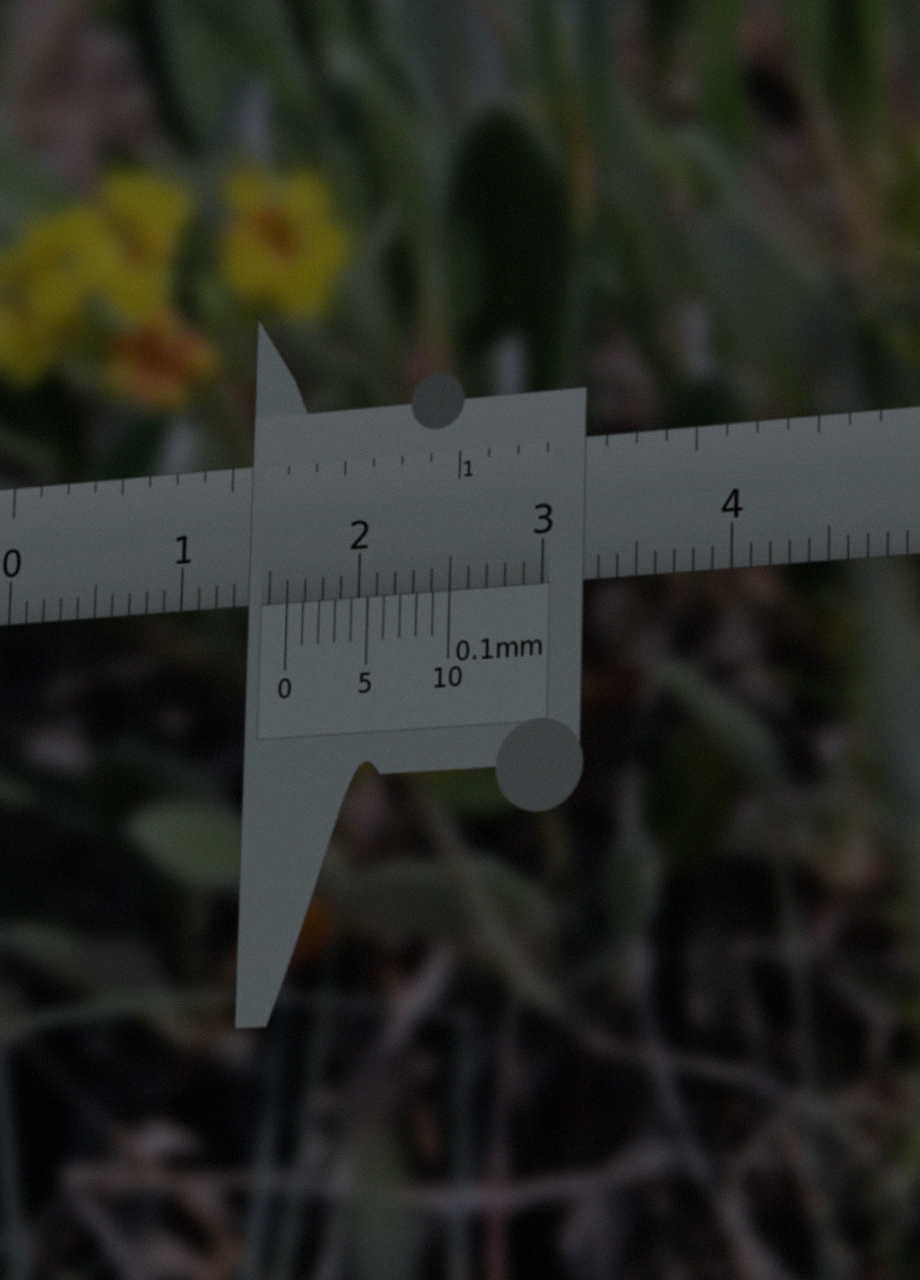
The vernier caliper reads 16.0 mm
